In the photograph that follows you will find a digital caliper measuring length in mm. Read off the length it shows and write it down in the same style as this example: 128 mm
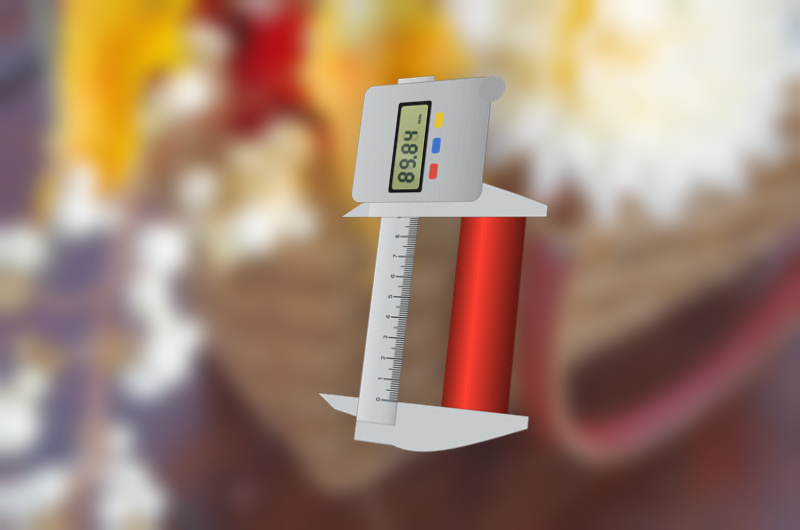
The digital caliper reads 89.84 mm
